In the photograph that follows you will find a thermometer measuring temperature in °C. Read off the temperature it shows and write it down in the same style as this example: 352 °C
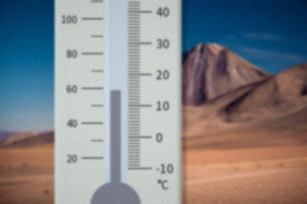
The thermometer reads 15 °C
